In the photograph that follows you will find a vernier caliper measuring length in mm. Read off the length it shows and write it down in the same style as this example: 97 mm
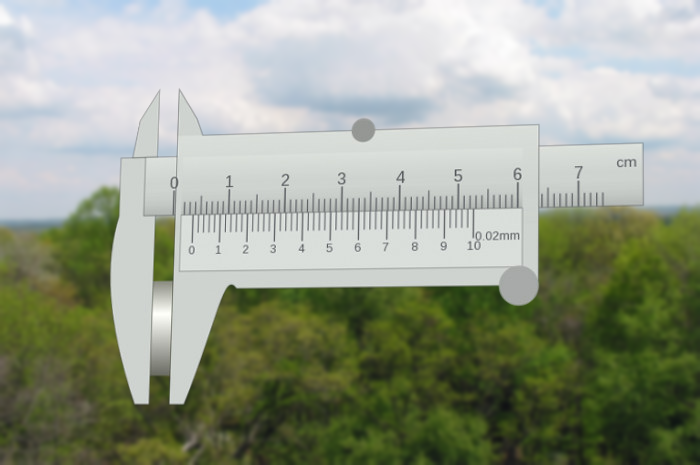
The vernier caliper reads 3.6 mm
